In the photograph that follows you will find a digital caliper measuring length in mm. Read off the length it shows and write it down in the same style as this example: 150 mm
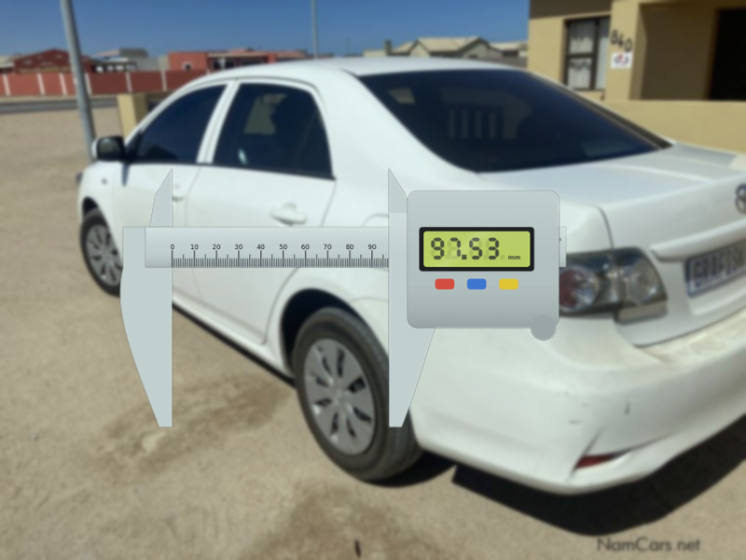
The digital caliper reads 97.53 mm
